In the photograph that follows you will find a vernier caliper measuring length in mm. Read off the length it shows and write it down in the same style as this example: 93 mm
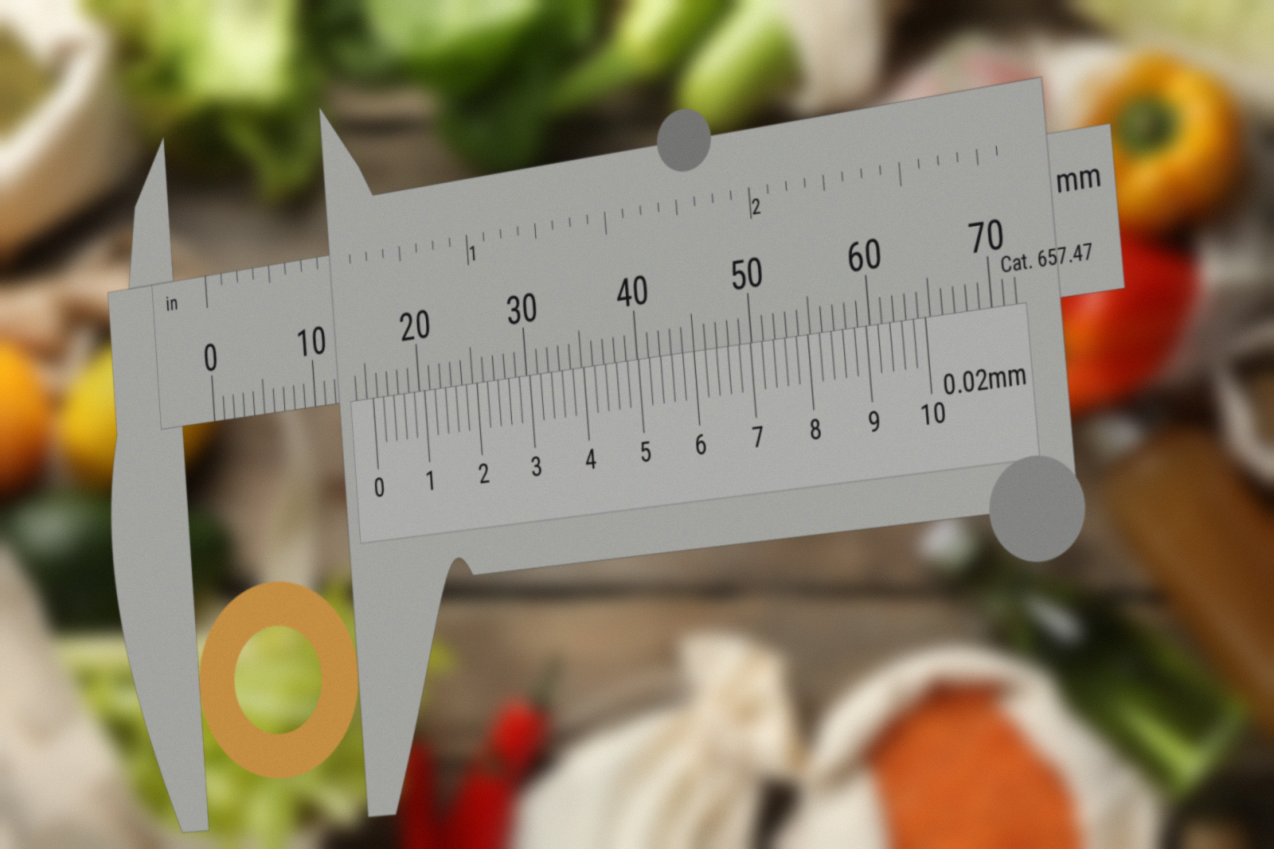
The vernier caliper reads 15.6 mm
